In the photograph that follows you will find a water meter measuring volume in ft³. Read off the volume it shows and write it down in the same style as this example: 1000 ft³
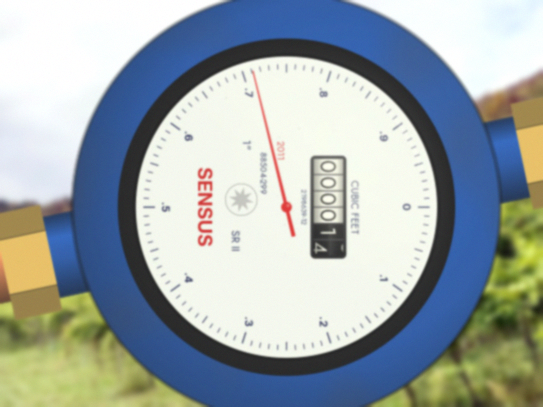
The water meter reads 13.71 ft³
